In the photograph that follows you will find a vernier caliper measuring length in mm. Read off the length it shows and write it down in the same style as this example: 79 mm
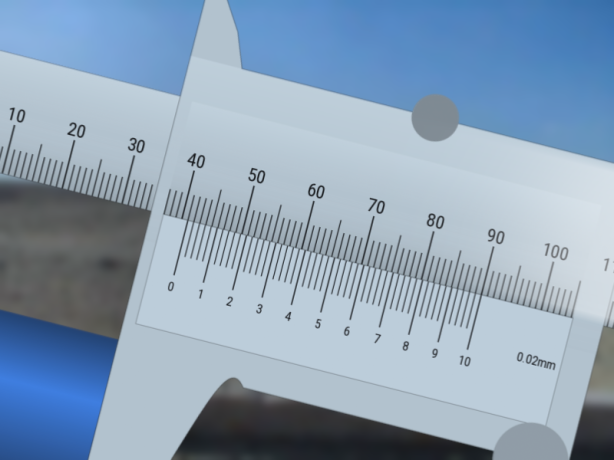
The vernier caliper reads 41.0 mm
